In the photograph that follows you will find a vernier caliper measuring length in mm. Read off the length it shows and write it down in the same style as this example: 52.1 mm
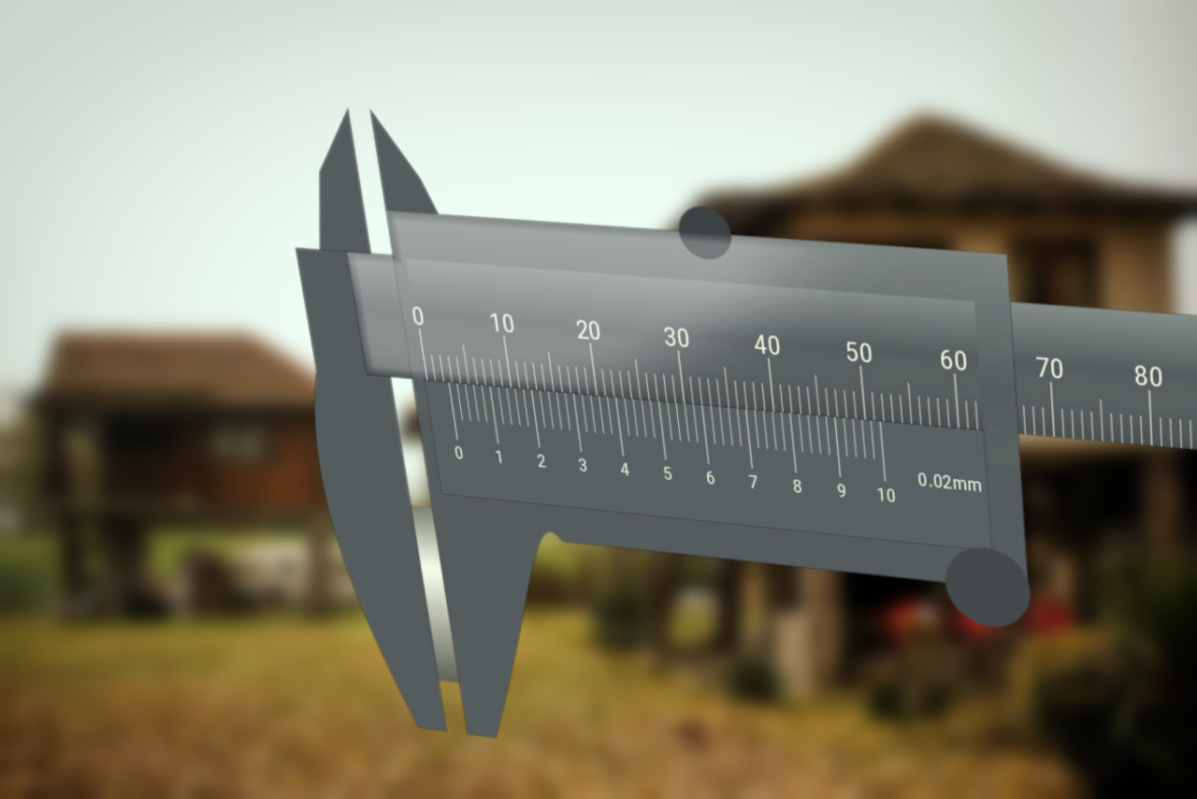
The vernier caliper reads 2.6 mm
